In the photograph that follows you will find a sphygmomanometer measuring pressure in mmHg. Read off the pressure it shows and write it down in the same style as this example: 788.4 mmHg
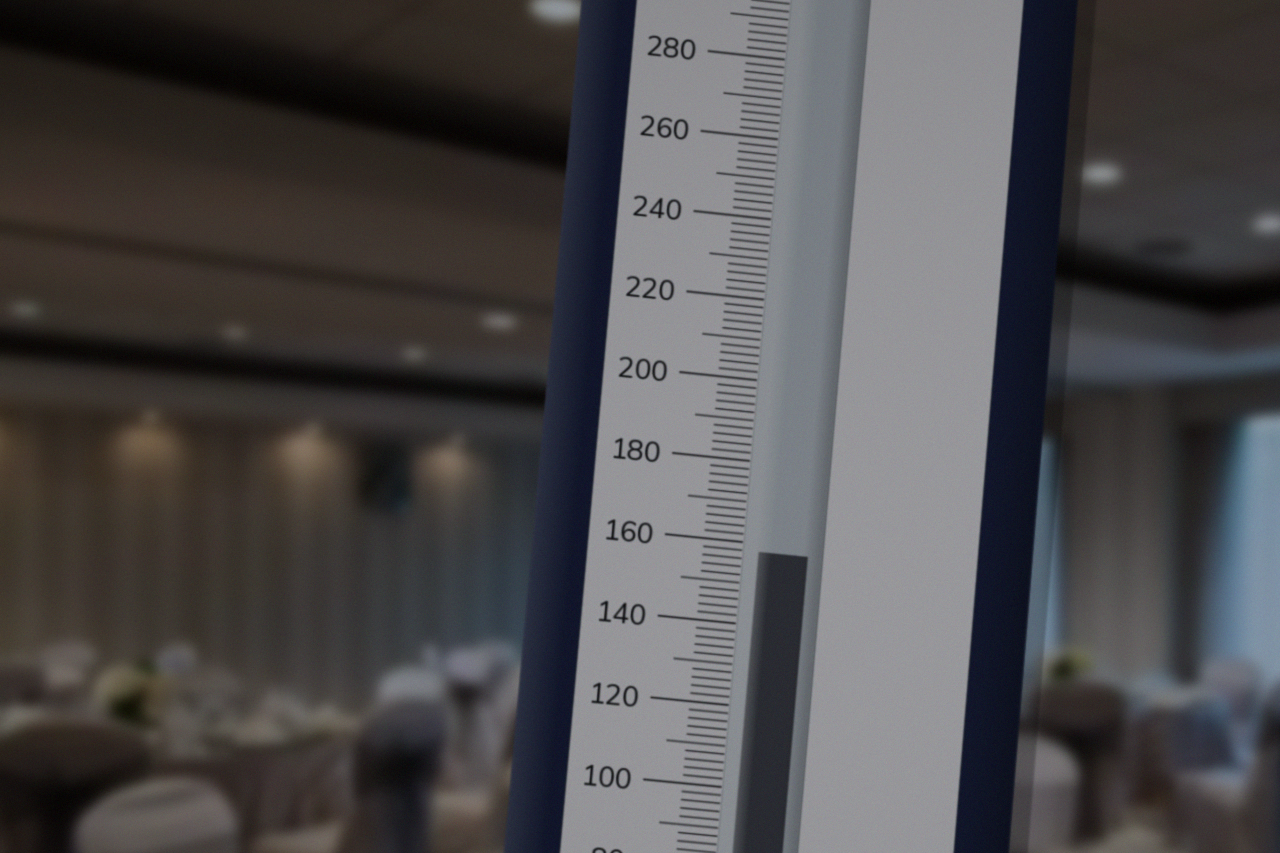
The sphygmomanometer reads 158 mmHg
